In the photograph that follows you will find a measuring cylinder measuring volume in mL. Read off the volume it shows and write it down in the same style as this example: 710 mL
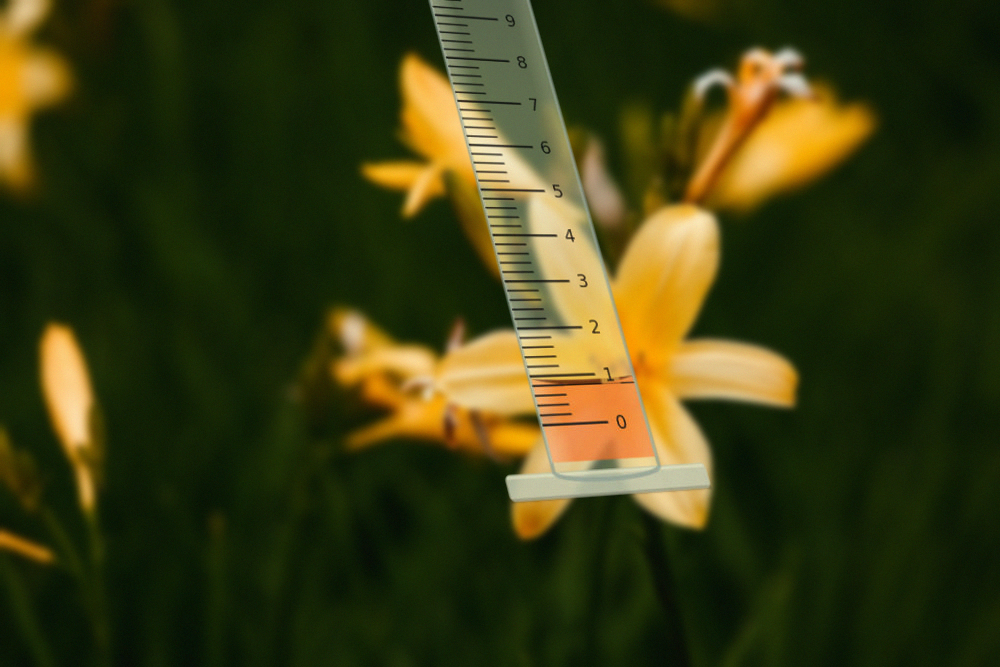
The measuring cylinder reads 0.8 mL
